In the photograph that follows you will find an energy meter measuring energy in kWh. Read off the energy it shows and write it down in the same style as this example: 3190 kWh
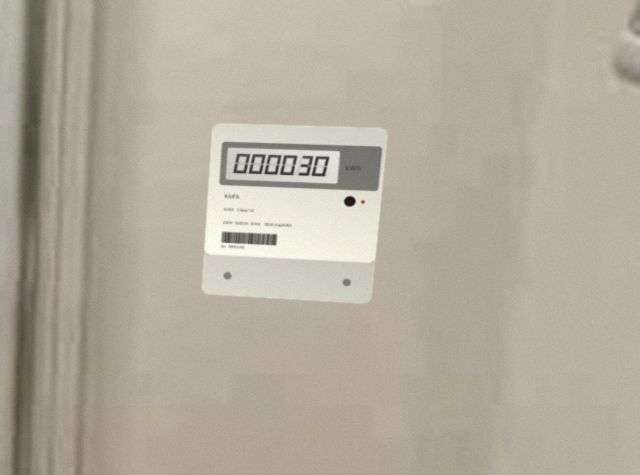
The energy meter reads 30 kWh
